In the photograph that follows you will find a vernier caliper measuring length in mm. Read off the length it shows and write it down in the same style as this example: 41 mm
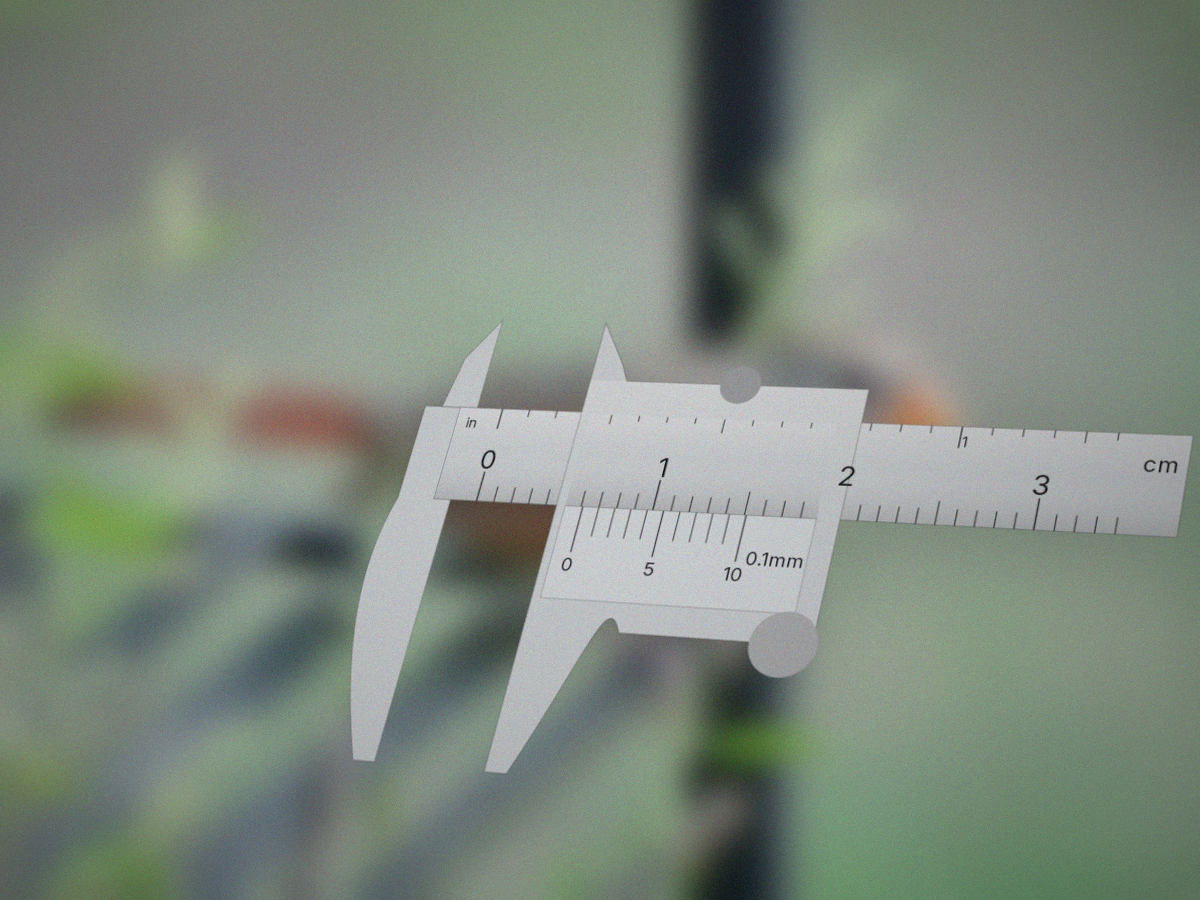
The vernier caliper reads 6.1 mm
